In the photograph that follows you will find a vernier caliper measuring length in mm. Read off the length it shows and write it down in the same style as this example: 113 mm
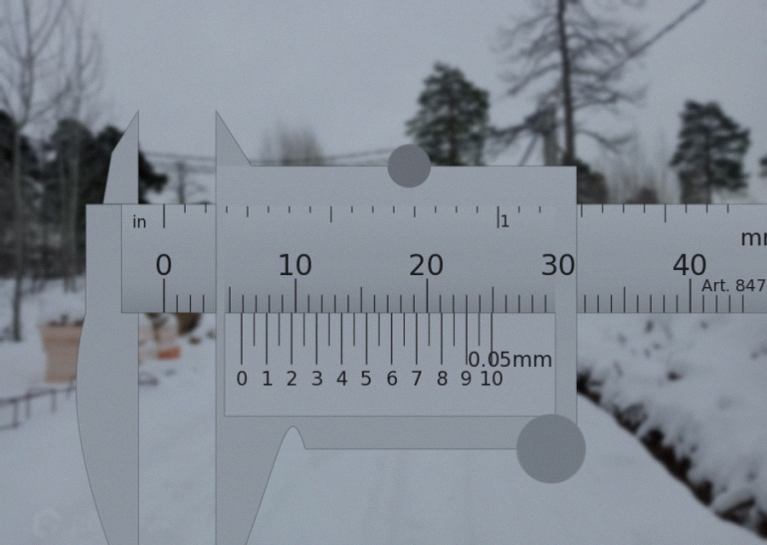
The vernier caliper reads 5.9 mm
